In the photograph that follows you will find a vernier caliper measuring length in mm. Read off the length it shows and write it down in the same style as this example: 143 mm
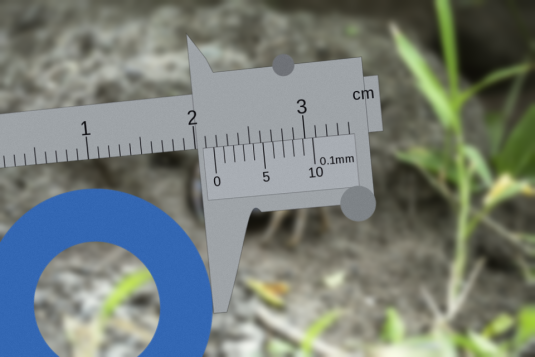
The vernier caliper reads 21.7 mm
